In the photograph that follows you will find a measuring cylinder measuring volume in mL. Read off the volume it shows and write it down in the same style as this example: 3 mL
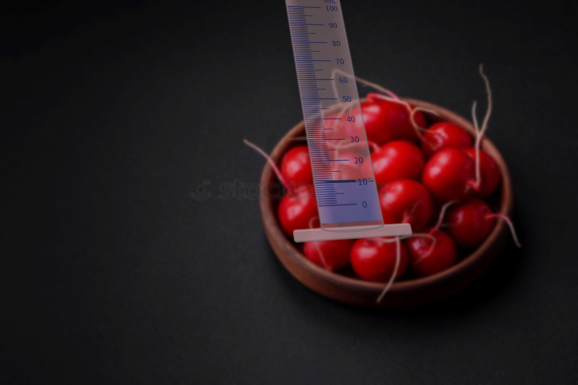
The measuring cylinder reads 10 mL
